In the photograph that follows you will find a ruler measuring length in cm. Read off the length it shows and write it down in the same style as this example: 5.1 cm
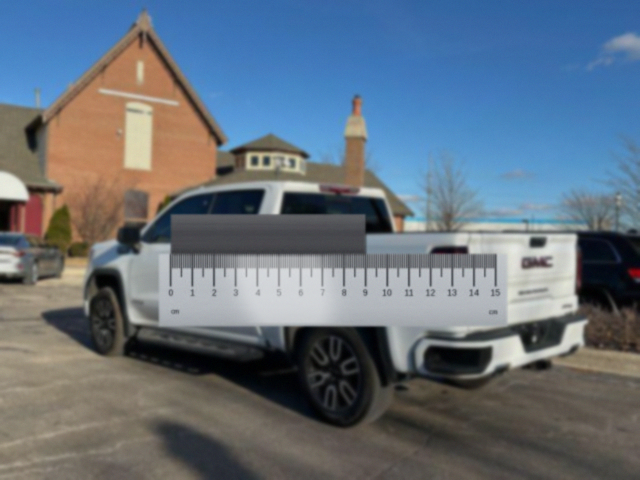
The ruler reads 9 cm
